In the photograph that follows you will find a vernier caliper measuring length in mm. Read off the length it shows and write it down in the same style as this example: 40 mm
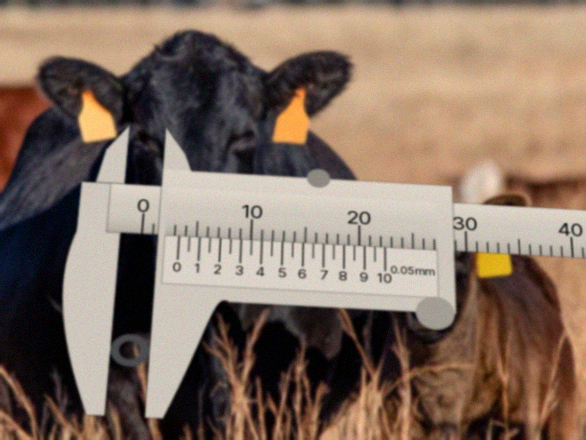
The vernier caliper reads 3.4 mm
